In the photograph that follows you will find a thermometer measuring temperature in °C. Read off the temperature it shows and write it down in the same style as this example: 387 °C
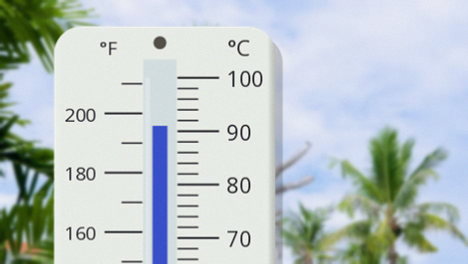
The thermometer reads 91 °C
